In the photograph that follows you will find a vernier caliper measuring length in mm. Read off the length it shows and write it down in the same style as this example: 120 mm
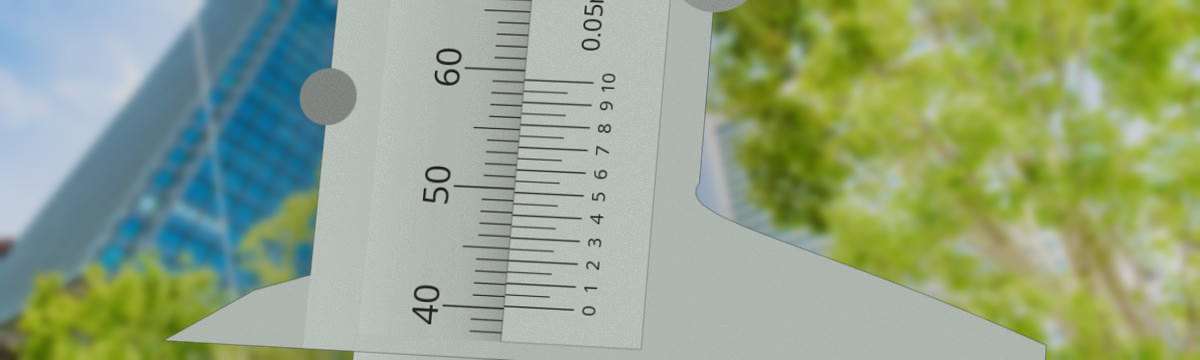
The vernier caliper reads 40.2 mm
